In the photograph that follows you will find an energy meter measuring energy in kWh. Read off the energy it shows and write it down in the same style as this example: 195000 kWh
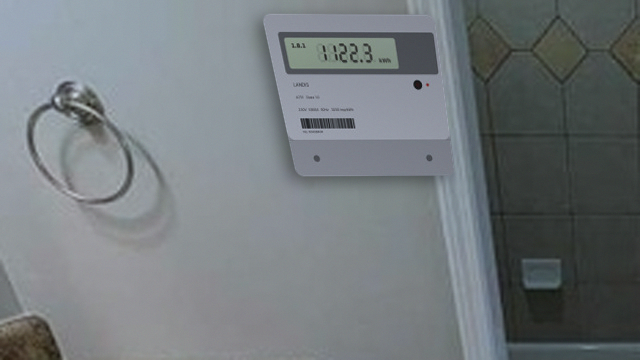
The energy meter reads 1122.3 kWh
